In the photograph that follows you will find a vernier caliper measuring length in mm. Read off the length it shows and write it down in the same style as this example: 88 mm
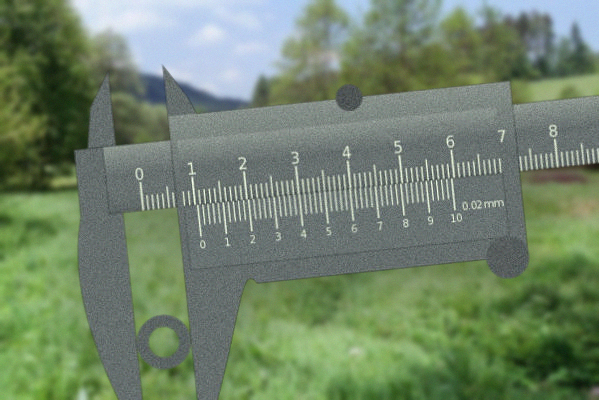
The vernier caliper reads 10.5 mm
